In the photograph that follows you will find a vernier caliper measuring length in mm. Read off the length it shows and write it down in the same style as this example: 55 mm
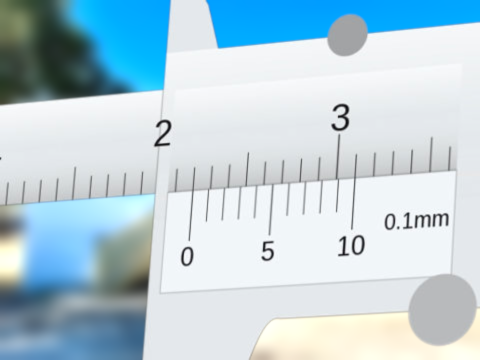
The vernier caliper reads 22.0 mm
